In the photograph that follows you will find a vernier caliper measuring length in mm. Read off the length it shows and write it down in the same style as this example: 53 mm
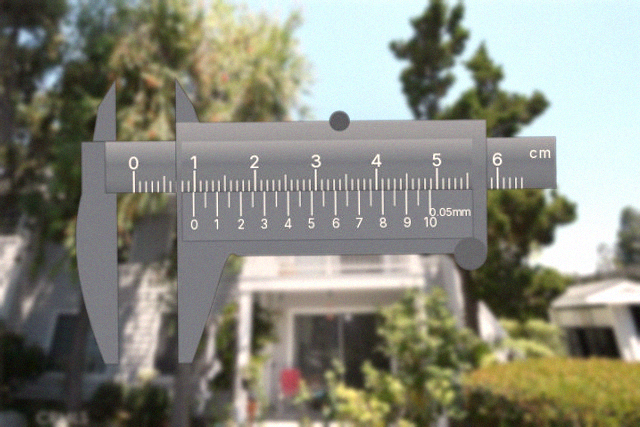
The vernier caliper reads 9.8 mm
